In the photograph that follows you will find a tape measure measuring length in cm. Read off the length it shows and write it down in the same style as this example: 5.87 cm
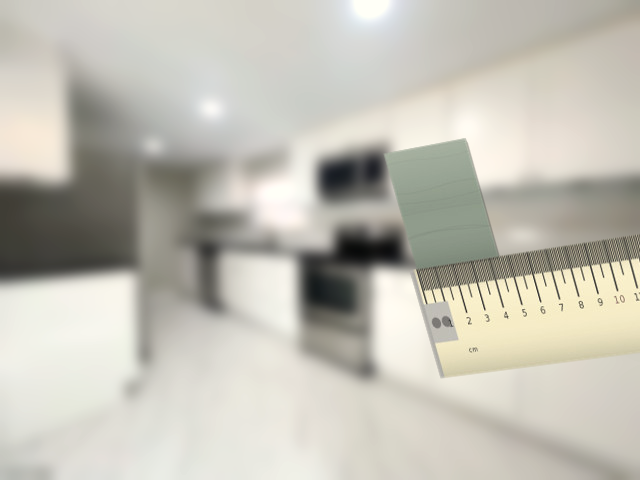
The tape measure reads 4.5 cm
